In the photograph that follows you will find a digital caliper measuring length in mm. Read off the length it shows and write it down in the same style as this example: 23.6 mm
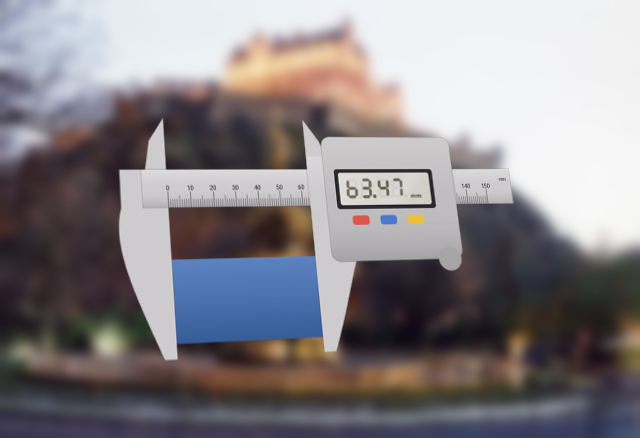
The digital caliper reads 63.47 mm
